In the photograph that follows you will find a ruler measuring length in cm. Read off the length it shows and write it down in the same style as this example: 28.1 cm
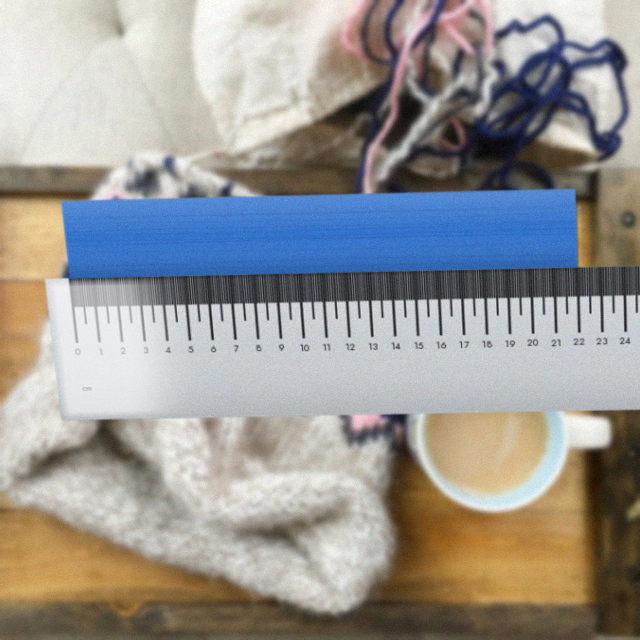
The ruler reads 22 cm
